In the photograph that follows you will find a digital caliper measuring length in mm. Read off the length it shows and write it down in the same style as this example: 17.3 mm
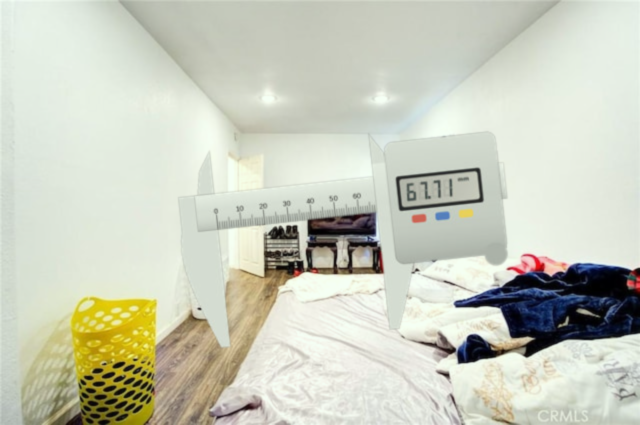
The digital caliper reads 67.71 mm
